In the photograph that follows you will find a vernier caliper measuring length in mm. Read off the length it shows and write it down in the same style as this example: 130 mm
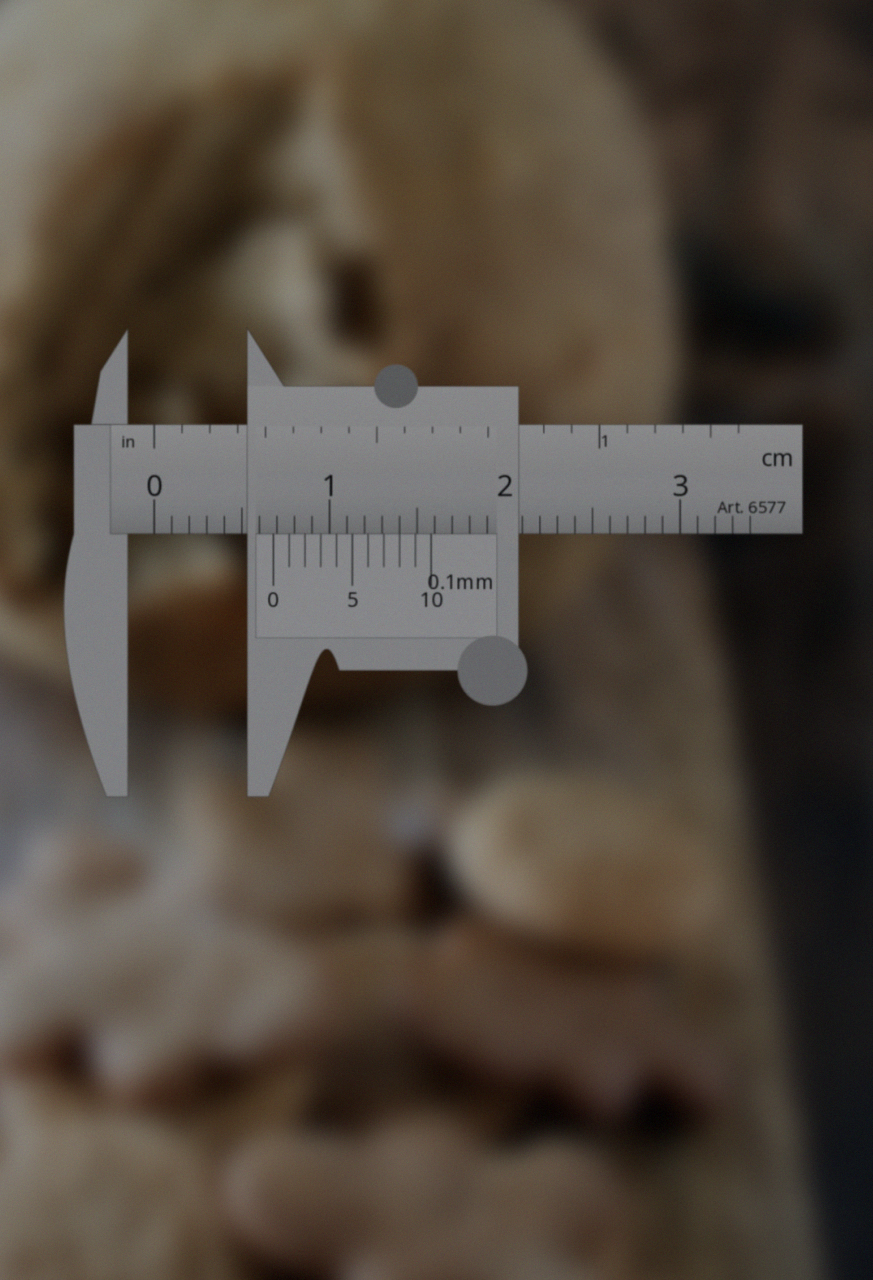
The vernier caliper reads 6.8 mm
